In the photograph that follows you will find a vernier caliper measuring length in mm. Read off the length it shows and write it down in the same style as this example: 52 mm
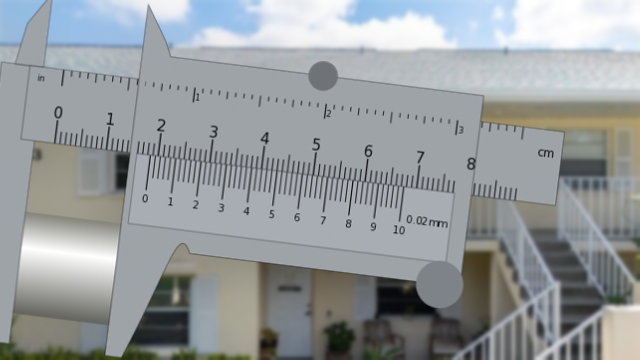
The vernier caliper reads 18.5 mm
